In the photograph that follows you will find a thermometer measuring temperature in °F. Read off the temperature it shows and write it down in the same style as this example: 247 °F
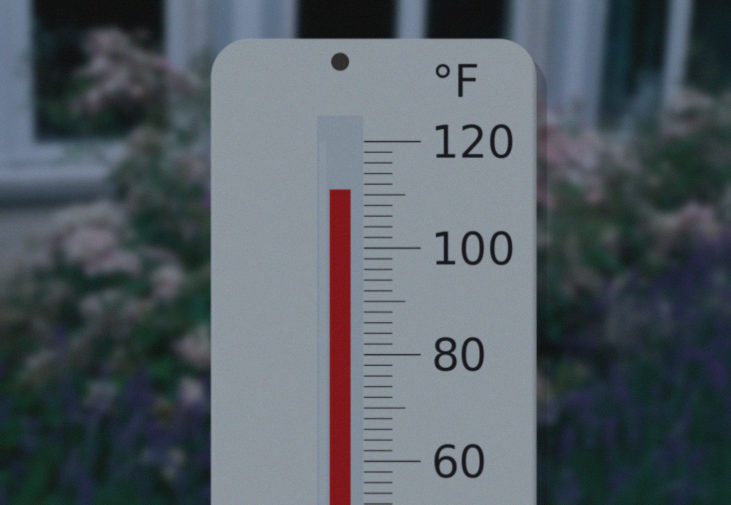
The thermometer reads 111 °F
